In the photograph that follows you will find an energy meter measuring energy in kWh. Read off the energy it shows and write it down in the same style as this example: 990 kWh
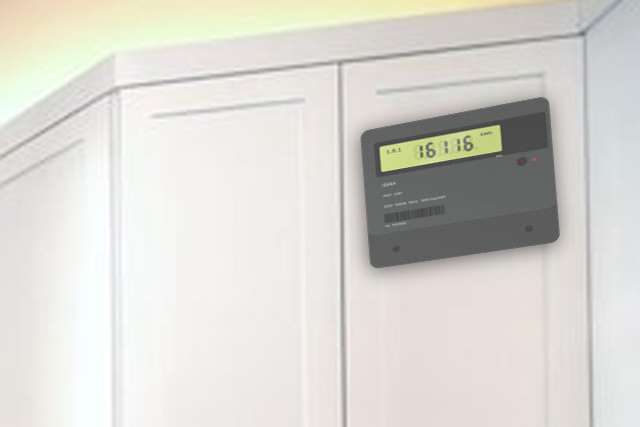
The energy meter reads 16116 kWh
